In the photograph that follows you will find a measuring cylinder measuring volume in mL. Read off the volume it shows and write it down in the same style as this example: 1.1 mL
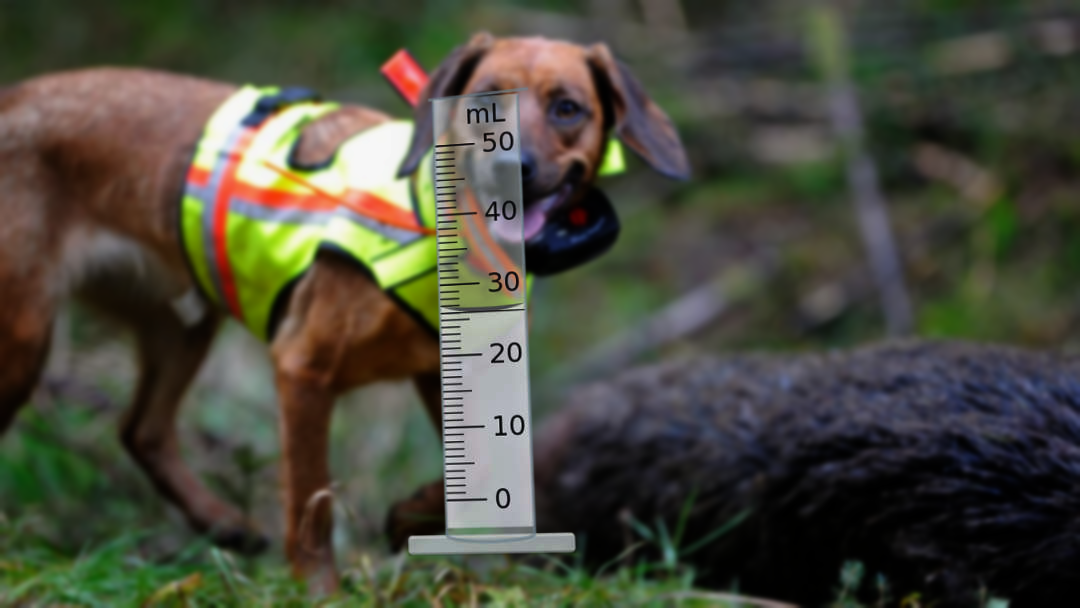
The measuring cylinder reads 26 mL
